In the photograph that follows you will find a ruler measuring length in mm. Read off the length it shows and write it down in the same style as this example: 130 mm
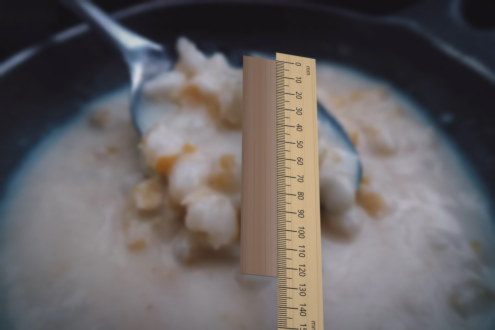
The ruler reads 125 mm
